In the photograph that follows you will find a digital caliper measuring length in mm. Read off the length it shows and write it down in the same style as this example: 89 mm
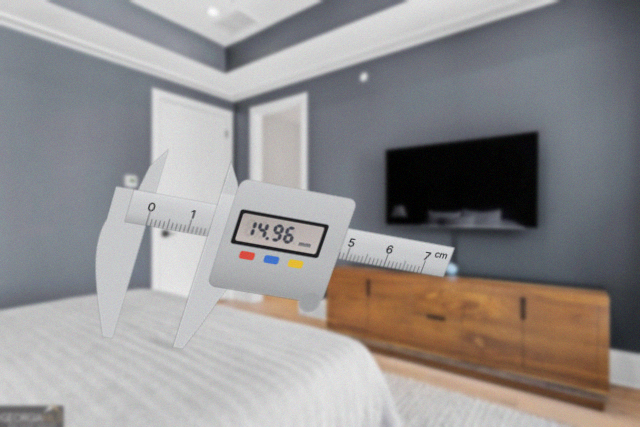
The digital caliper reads 14.96 mm
